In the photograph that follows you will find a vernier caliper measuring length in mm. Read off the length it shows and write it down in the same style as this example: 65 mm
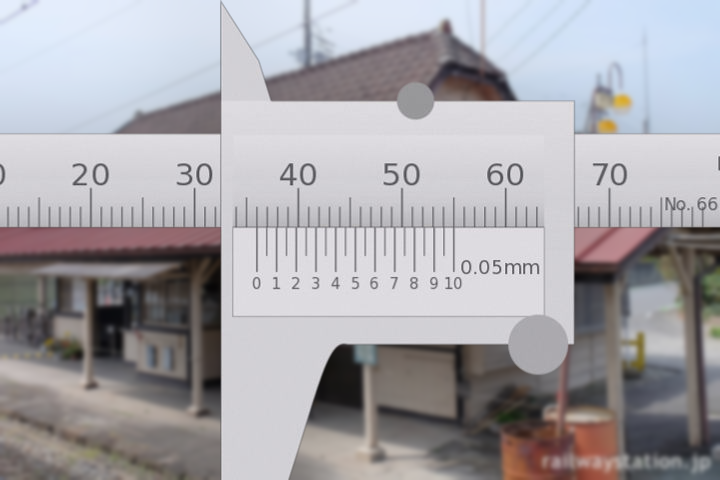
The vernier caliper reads 36.0 mm
